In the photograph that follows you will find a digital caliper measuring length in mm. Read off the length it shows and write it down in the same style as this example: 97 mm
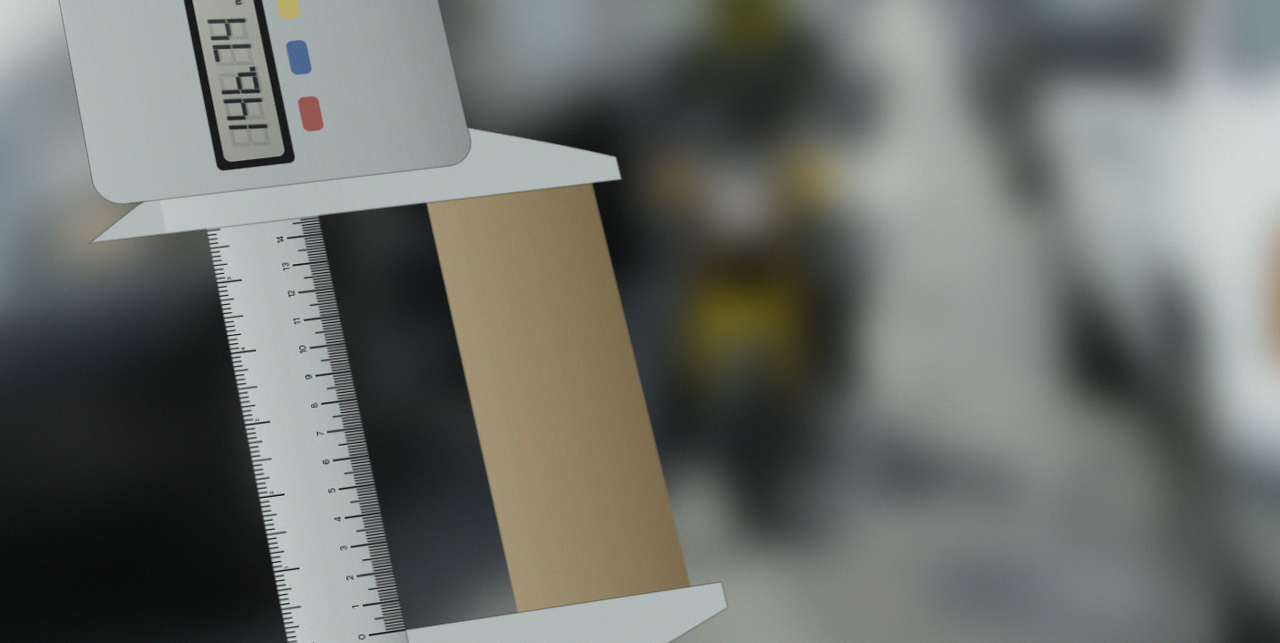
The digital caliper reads 146.74 mm
